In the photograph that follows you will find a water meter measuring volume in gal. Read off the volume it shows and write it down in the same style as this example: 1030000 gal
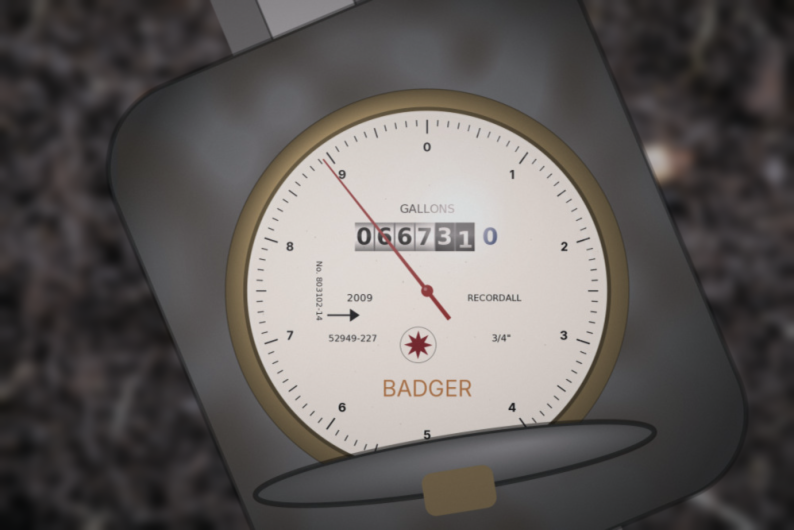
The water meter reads 667308.9 gal
